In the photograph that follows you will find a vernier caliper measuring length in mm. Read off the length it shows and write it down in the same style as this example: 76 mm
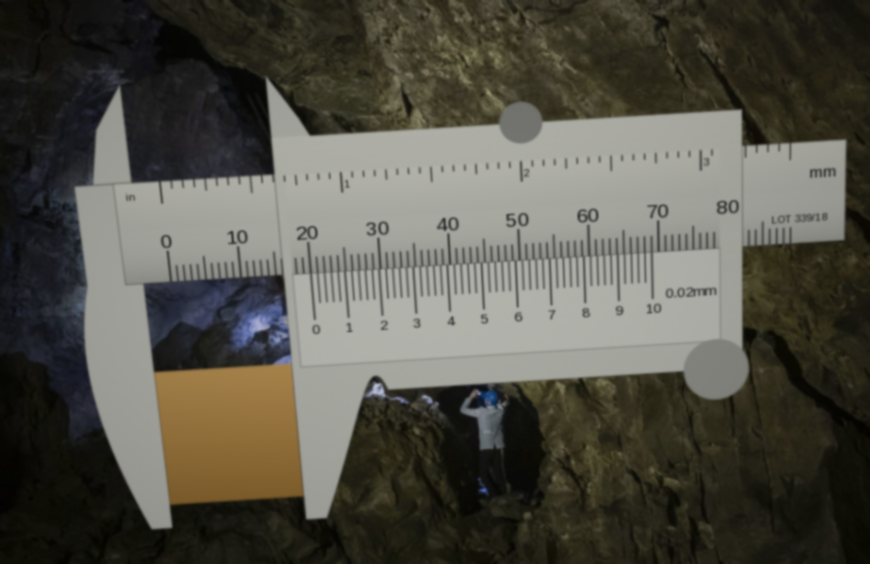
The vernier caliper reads 20.0 mm
